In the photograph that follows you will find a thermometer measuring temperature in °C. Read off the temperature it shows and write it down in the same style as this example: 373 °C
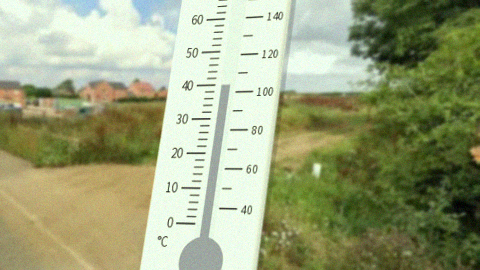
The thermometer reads 40 °C
